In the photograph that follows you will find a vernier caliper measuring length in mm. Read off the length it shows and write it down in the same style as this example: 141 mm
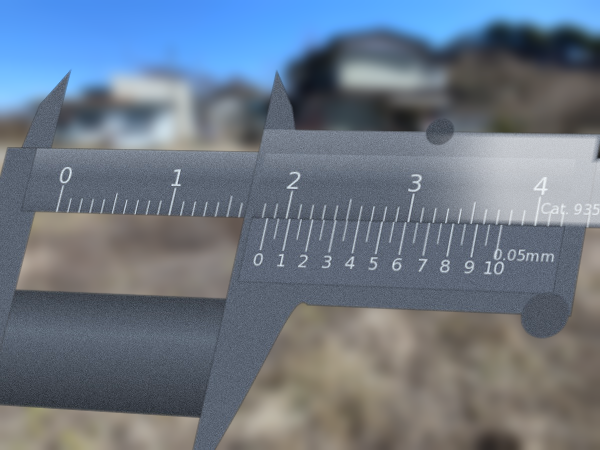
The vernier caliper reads 18.4 mm
